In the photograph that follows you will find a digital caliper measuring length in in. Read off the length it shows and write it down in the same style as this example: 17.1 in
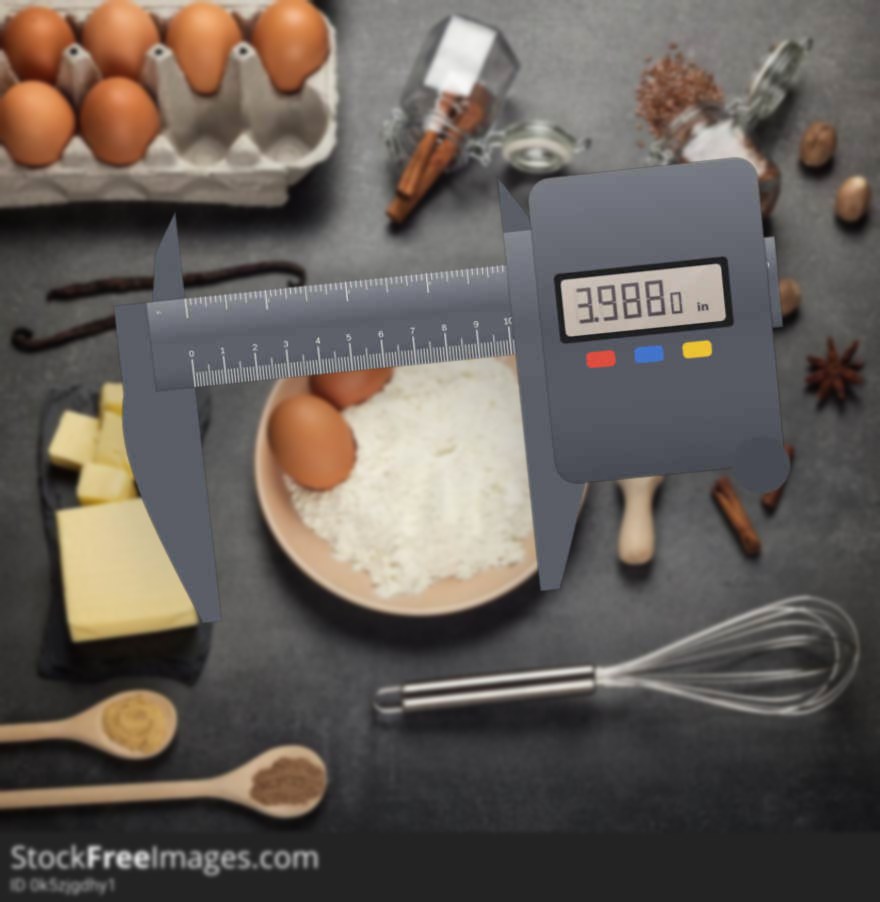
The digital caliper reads 3.9880 in
